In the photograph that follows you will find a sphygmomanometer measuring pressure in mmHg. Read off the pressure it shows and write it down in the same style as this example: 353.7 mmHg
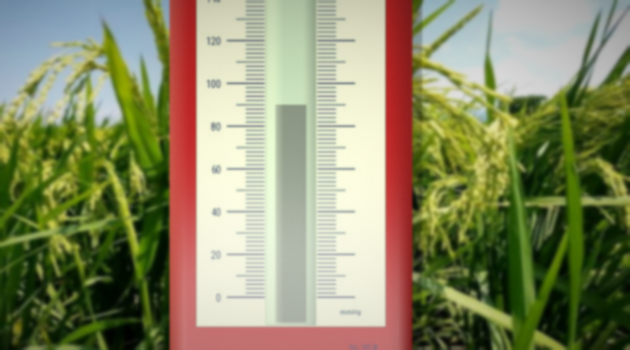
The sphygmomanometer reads 90 mmHg
